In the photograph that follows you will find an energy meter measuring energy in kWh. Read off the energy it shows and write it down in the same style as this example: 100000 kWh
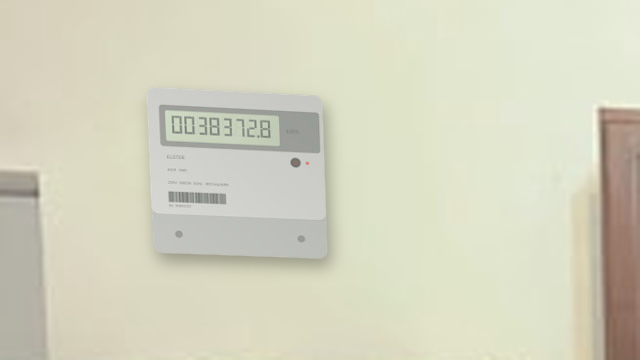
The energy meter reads 38372.8 kWh
